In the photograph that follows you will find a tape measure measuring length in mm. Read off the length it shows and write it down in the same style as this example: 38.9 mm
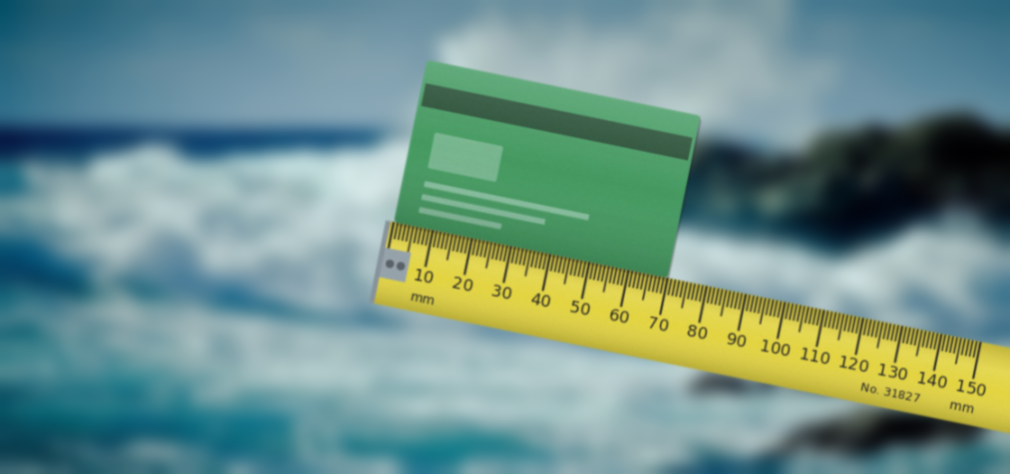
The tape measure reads 70 mm
